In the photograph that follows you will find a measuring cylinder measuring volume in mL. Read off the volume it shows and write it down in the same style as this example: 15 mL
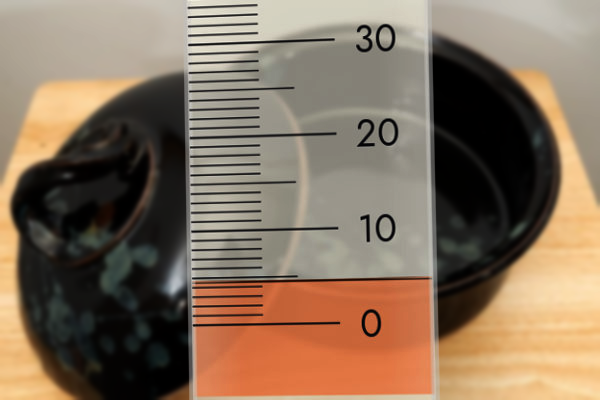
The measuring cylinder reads 4.5 mL
